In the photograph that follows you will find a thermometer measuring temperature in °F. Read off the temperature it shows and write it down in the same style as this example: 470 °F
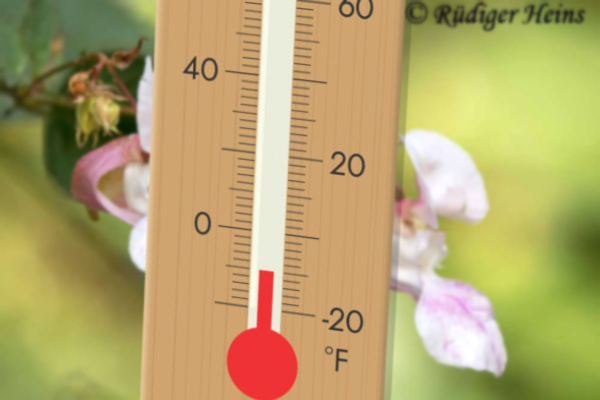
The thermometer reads -10 °F
